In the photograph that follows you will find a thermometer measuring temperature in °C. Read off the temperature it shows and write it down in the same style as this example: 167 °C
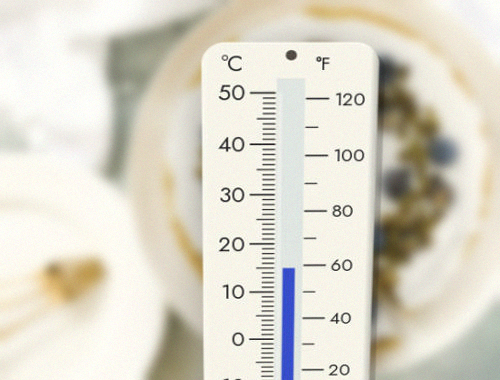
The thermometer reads 15 °C
